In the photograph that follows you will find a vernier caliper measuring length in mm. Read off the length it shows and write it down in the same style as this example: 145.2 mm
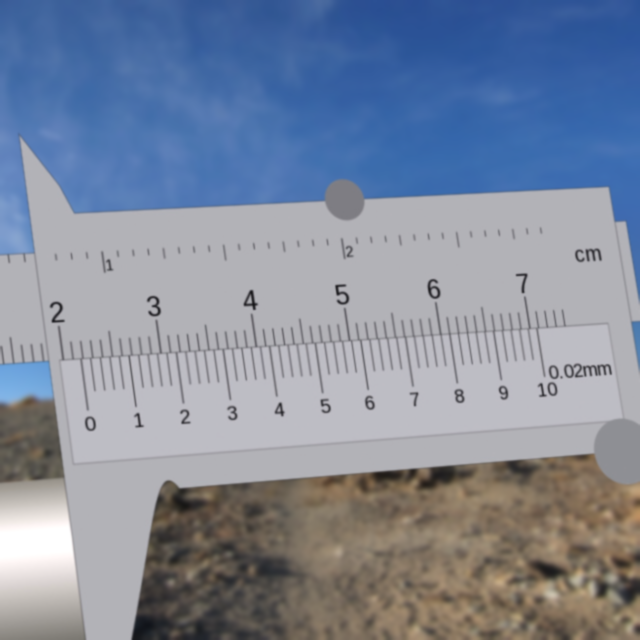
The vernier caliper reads 21.8 mm
